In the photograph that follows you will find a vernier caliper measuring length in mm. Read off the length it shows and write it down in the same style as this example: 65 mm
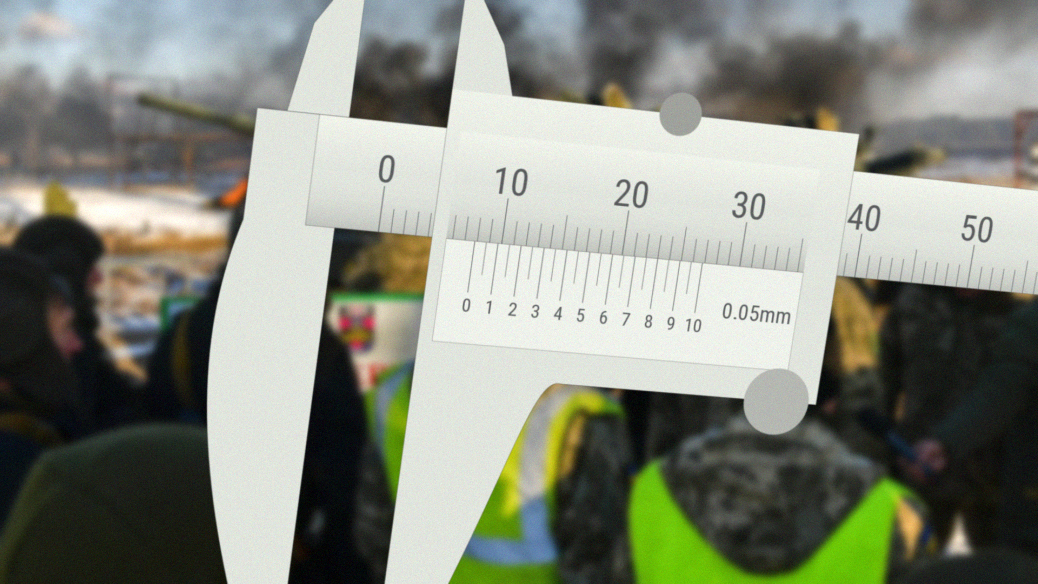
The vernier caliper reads 7.8 mm
